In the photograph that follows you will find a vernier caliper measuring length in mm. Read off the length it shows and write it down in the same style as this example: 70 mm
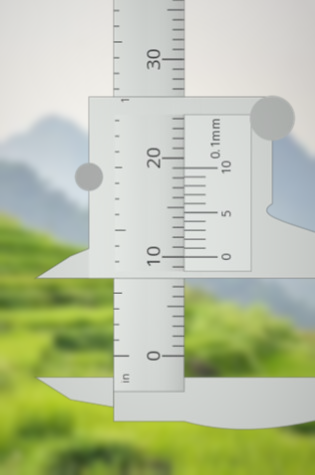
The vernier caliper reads 10.0 mm
